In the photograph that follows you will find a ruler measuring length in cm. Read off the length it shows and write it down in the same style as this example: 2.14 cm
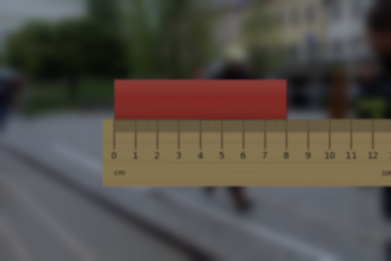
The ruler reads 8 cm
